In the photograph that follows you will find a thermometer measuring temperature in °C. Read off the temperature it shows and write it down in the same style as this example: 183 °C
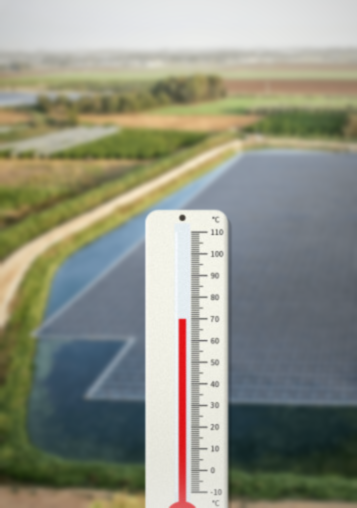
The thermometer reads 70 °C
